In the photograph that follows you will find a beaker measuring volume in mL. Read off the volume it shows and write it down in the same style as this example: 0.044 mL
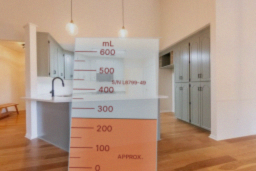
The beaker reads 250 mL
